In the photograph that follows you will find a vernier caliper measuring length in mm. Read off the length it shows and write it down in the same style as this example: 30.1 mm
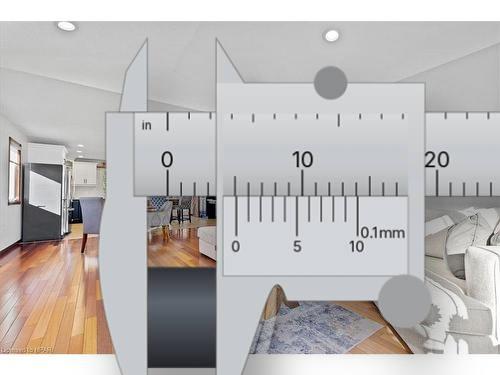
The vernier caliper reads 5.1 mm
